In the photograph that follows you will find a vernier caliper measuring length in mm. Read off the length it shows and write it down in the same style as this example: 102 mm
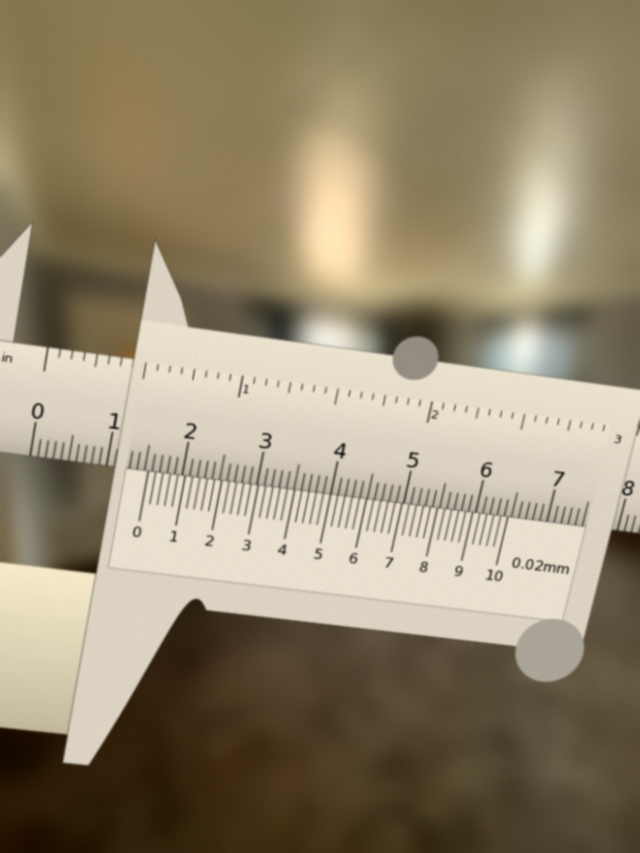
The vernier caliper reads 15.5 mm
